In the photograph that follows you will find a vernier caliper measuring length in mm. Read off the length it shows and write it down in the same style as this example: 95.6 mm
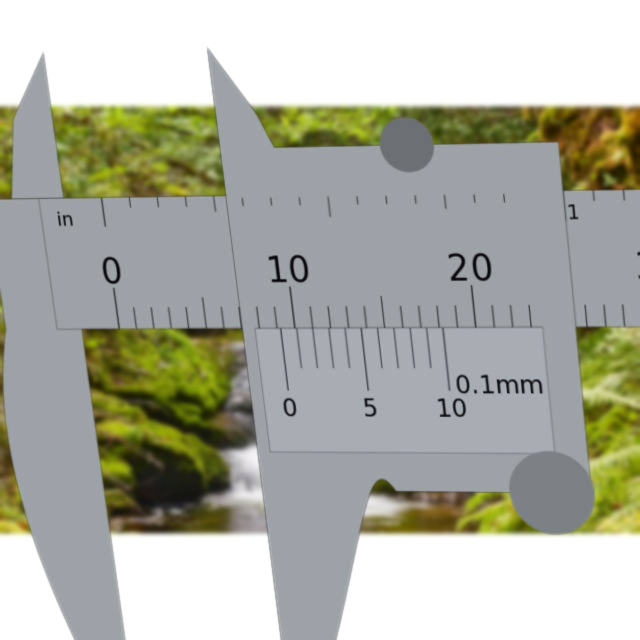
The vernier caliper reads 9.2 mm
